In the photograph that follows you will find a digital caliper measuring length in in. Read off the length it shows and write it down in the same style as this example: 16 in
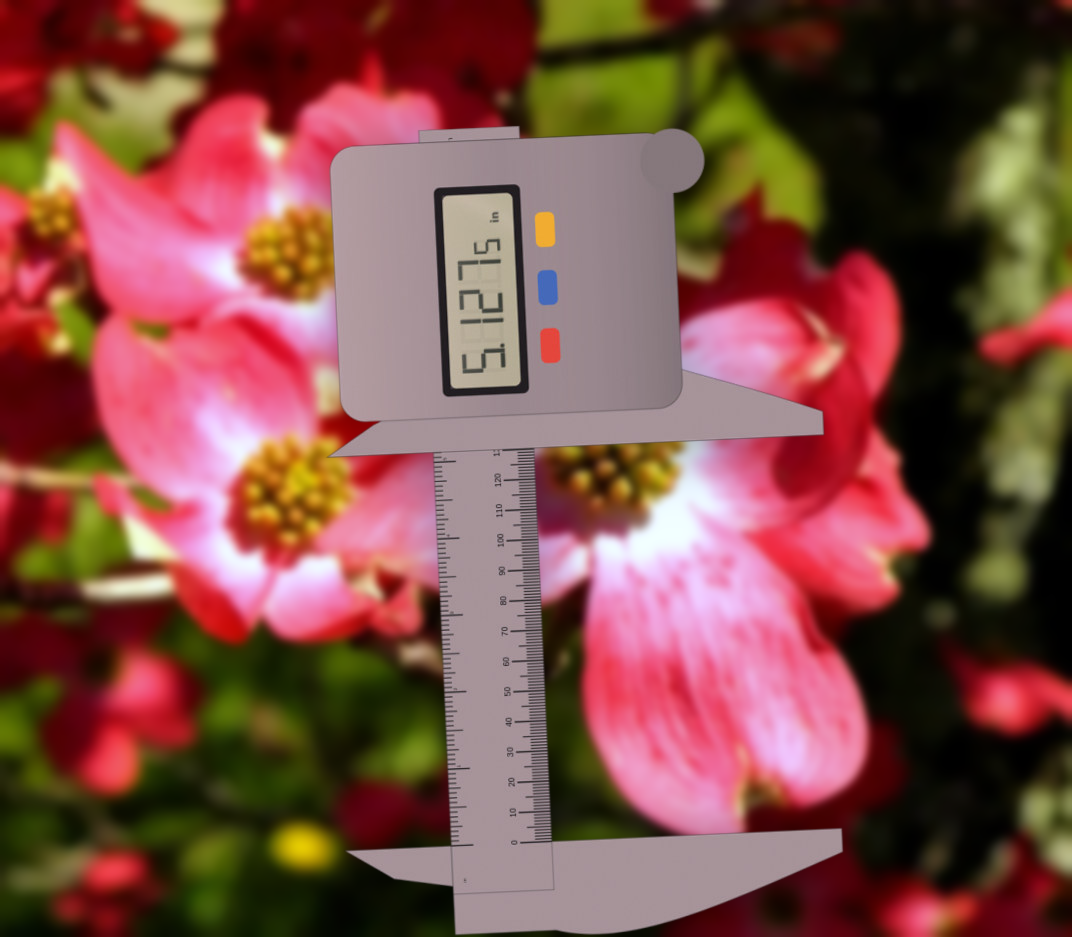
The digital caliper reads 5.1275 in
